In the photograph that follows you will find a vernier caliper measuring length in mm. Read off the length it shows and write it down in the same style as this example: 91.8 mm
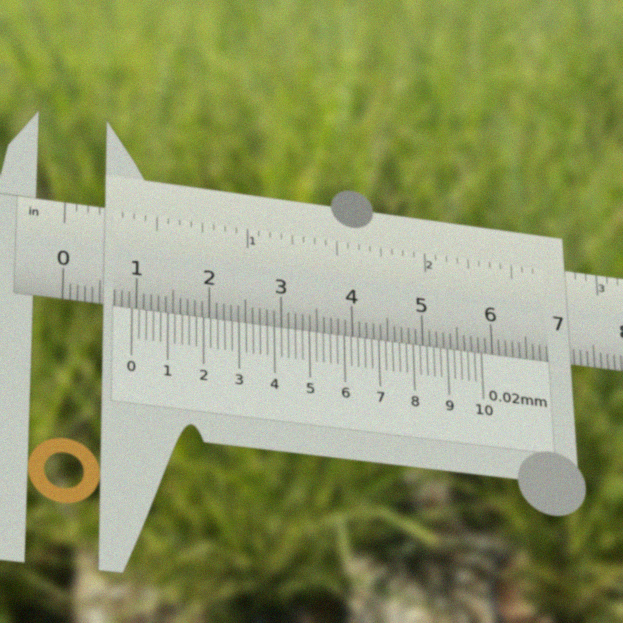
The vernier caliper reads 9.4 mm
